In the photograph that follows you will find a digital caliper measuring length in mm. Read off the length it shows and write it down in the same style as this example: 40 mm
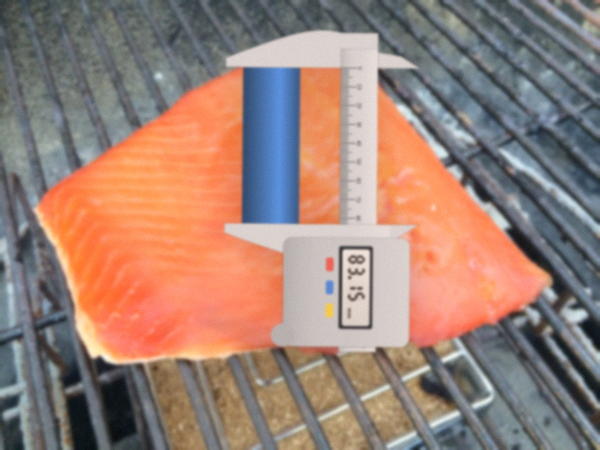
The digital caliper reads 83.15 mm
